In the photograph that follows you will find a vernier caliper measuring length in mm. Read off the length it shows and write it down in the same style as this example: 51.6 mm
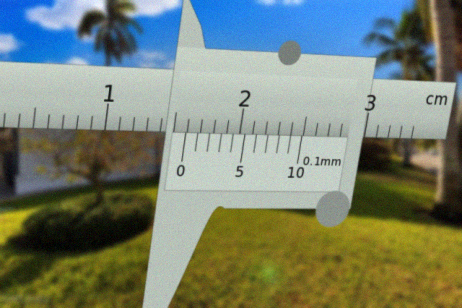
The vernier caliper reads 15.9 mm
